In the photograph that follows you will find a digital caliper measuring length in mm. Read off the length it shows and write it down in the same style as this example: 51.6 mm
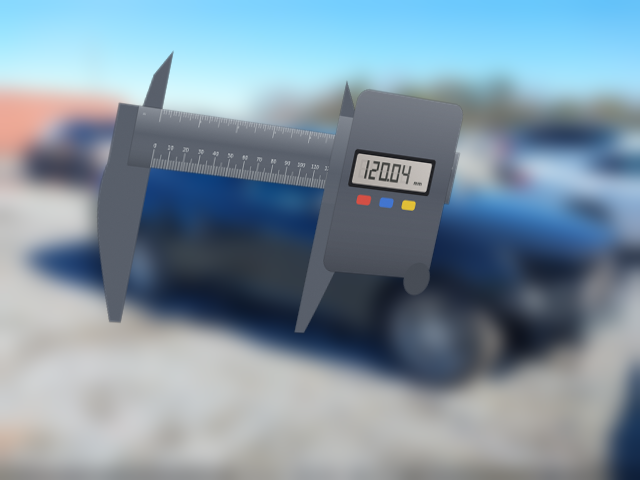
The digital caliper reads 120.04 mm
